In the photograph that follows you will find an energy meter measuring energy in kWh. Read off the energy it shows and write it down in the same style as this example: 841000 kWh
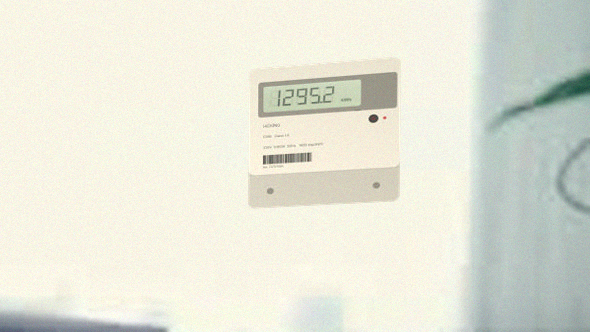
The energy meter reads 1295.2 kWh
